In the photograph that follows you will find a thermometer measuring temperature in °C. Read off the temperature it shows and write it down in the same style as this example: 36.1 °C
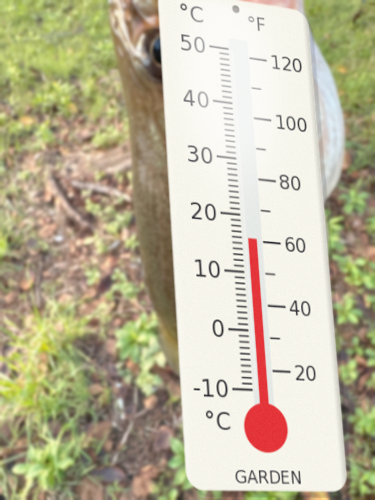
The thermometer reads 16 °C
